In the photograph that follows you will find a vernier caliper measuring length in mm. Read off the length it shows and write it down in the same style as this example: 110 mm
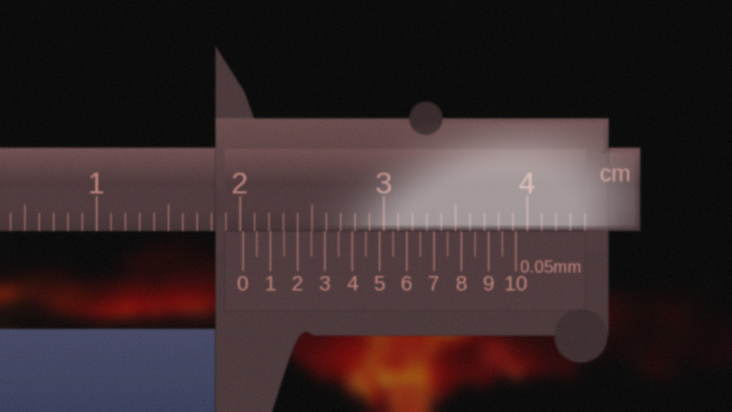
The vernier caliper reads 20.2 mm
